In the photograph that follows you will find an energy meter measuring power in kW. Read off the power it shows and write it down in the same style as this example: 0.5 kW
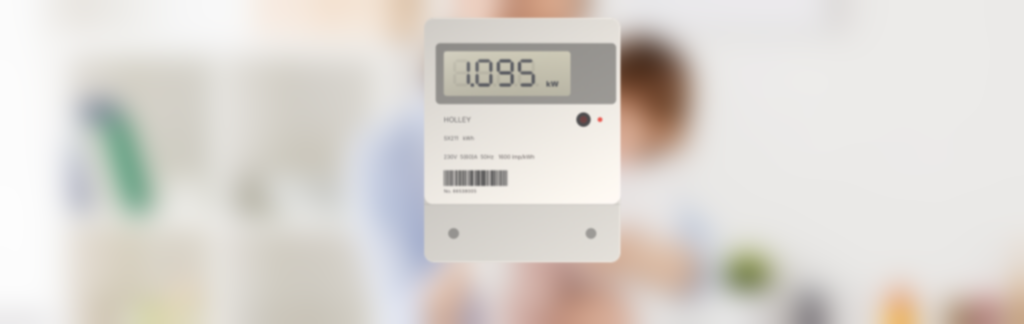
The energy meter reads 1.095 kW
